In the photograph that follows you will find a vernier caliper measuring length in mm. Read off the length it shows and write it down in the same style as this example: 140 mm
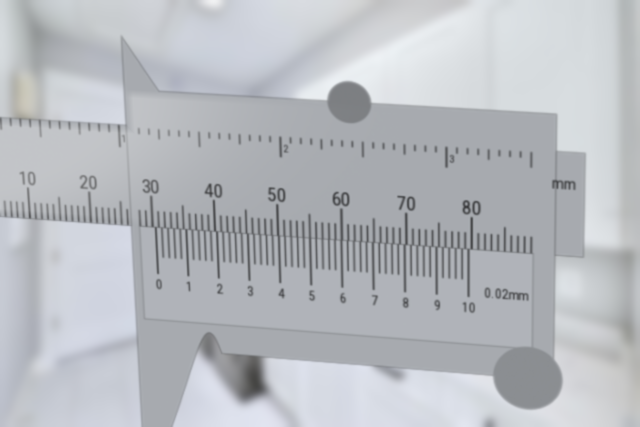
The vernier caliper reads 30.5 mm
